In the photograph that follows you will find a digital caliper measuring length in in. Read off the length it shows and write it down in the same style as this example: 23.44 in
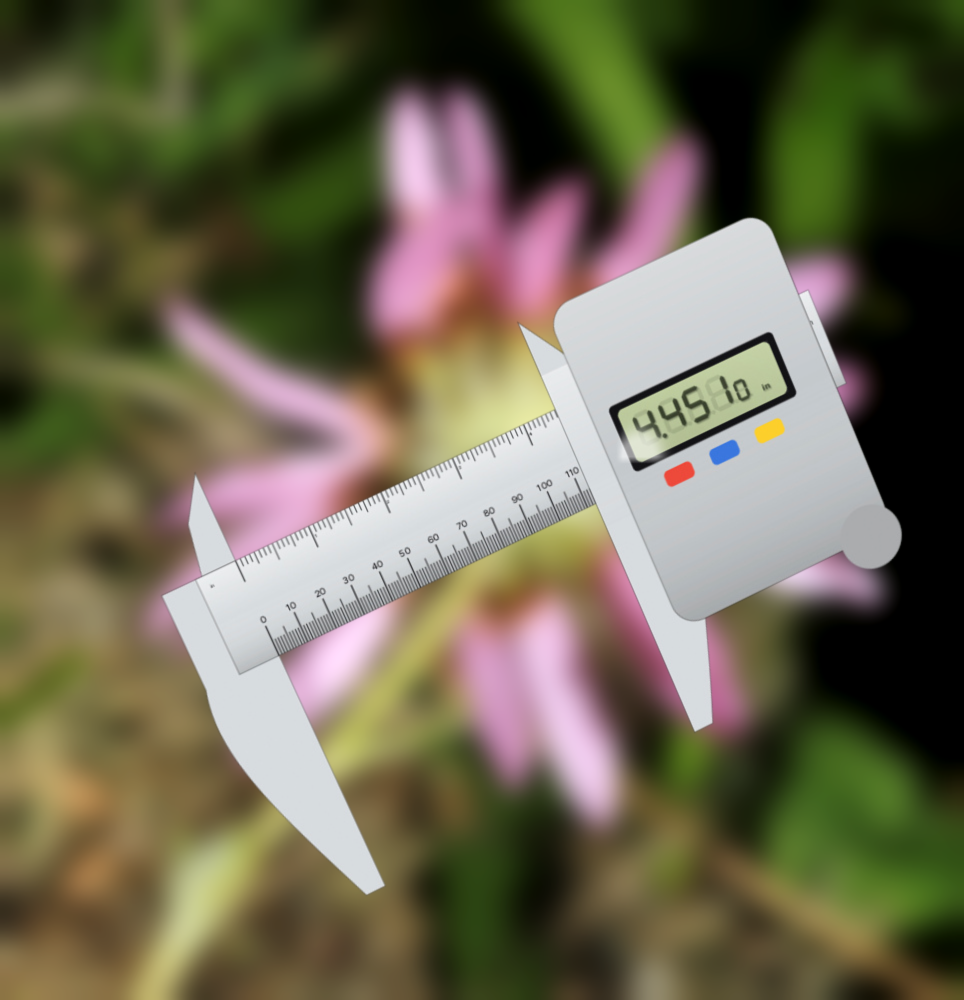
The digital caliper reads 4.4510 in
